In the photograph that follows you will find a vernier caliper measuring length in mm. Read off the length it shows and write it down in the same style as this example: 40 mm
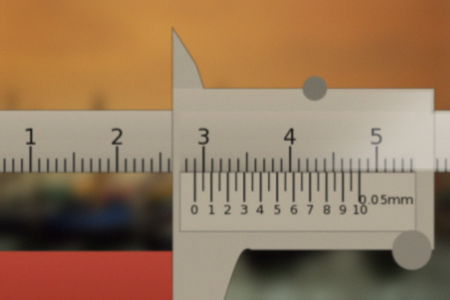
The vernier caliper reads 29.0 mm
